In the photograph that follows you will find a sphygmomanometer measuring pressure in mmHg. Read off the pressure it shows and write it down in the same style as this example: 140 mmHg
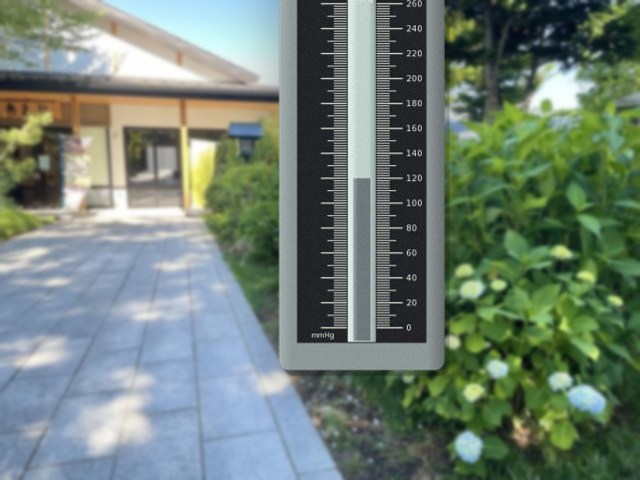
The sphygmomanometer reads 120 mmHg
